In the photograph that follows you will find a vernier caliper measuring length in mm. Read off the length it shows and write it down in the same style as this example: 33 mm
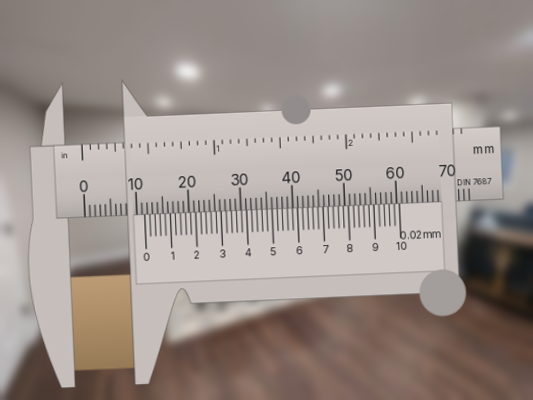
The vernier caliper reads 11.5 mm
